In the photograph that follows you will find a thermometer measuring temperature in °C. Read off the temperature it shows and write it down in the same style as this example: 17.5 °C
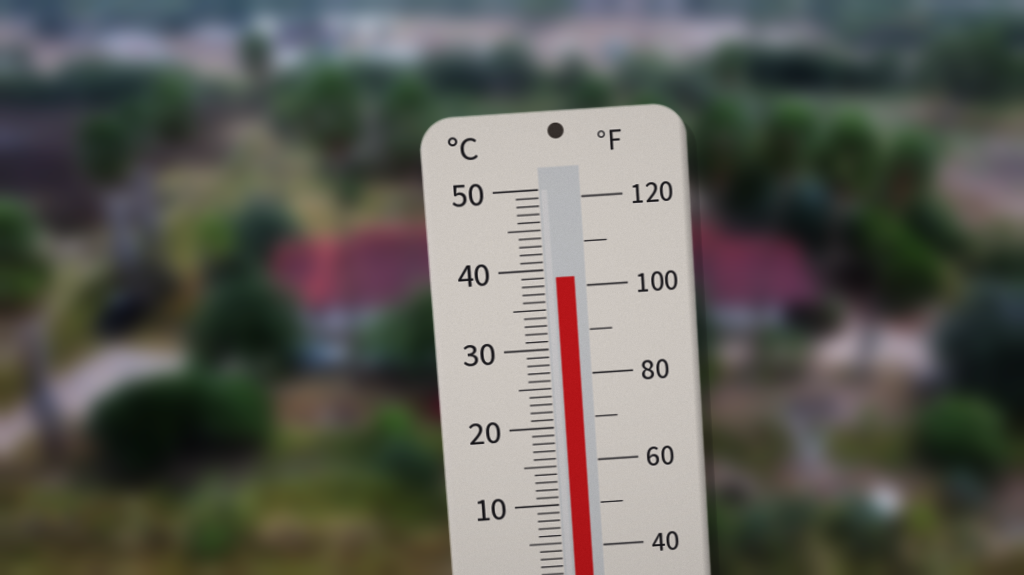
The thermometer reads 39 °C
